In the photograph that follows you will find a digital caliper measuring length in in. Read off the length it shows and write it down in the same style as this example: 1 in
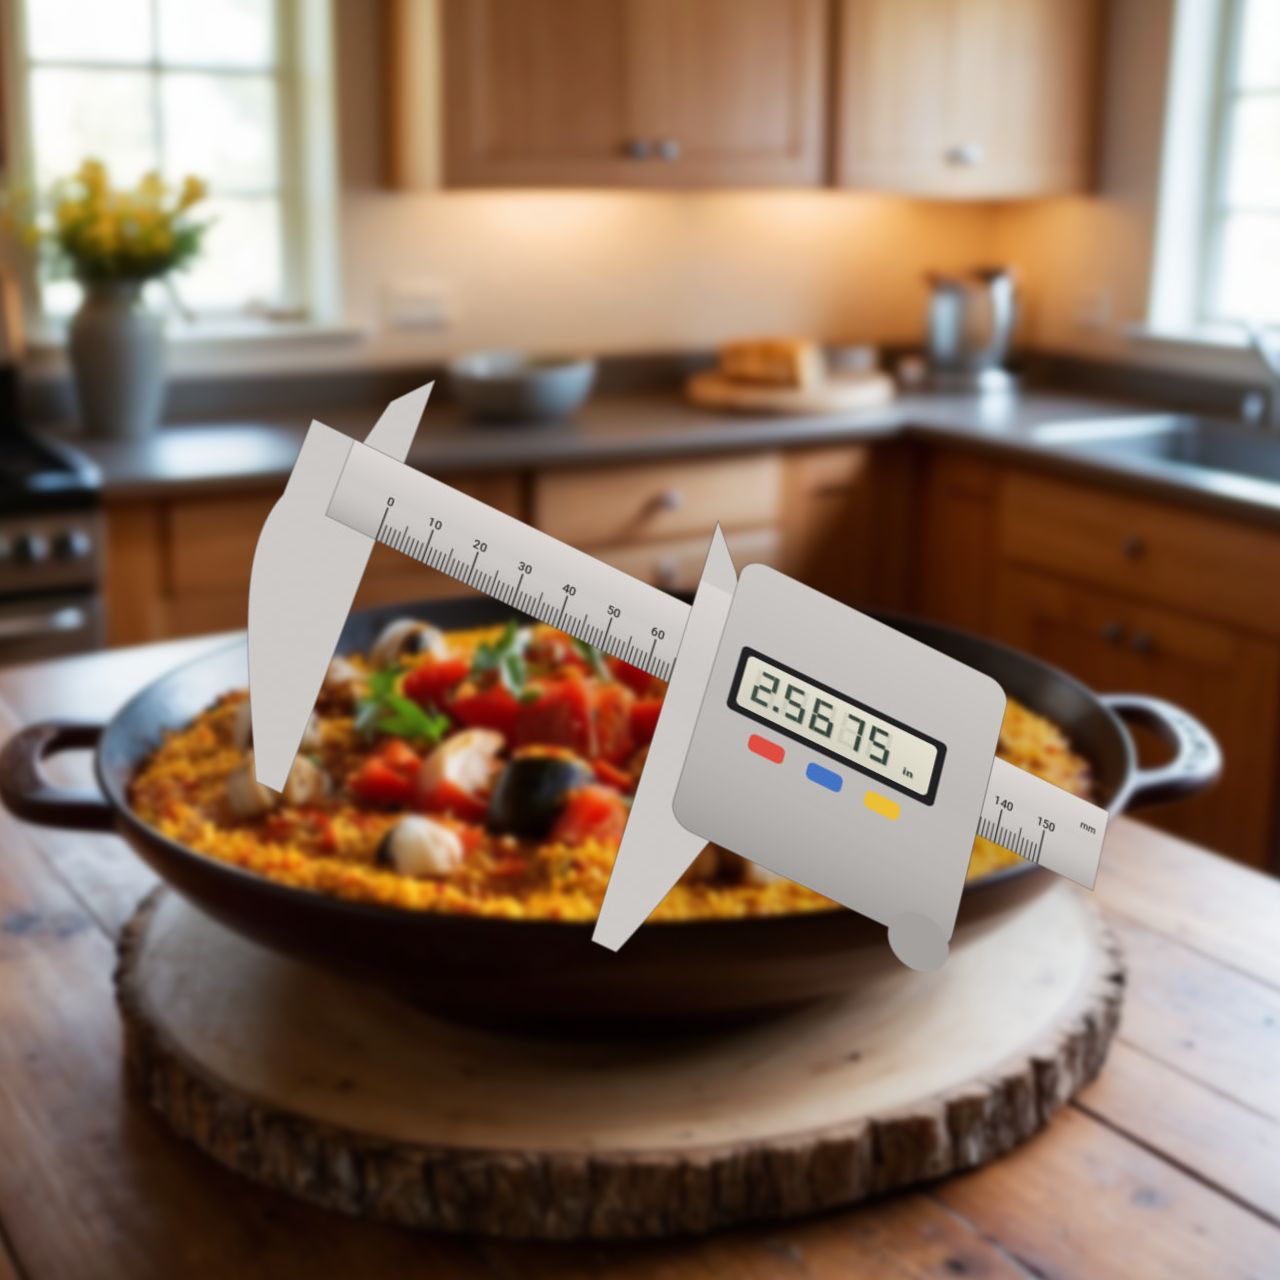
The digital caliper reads 2.5675 in
